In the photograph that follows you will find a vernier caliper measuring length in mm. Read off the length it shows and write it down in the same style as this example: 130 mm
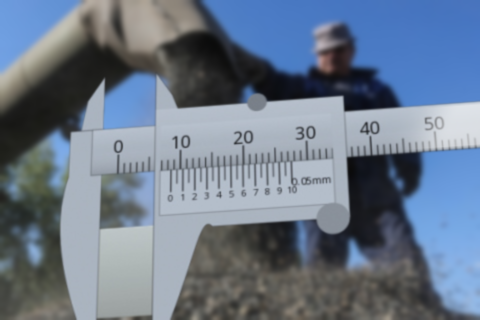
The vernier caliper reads 8.5 mm
